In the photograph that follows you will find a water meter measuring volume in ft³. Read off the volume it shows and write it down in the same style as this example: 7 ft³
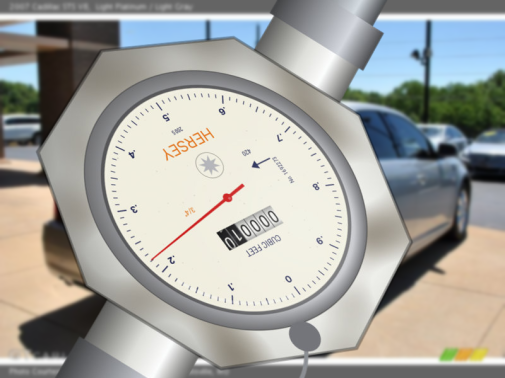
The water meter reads 10.22 ft³
